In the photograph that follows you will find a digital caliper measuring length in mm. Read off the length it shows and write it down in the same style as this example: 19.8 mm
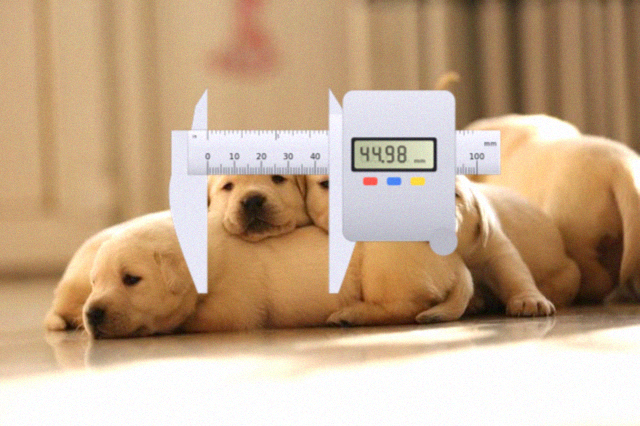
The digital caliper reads 44.98 mm
